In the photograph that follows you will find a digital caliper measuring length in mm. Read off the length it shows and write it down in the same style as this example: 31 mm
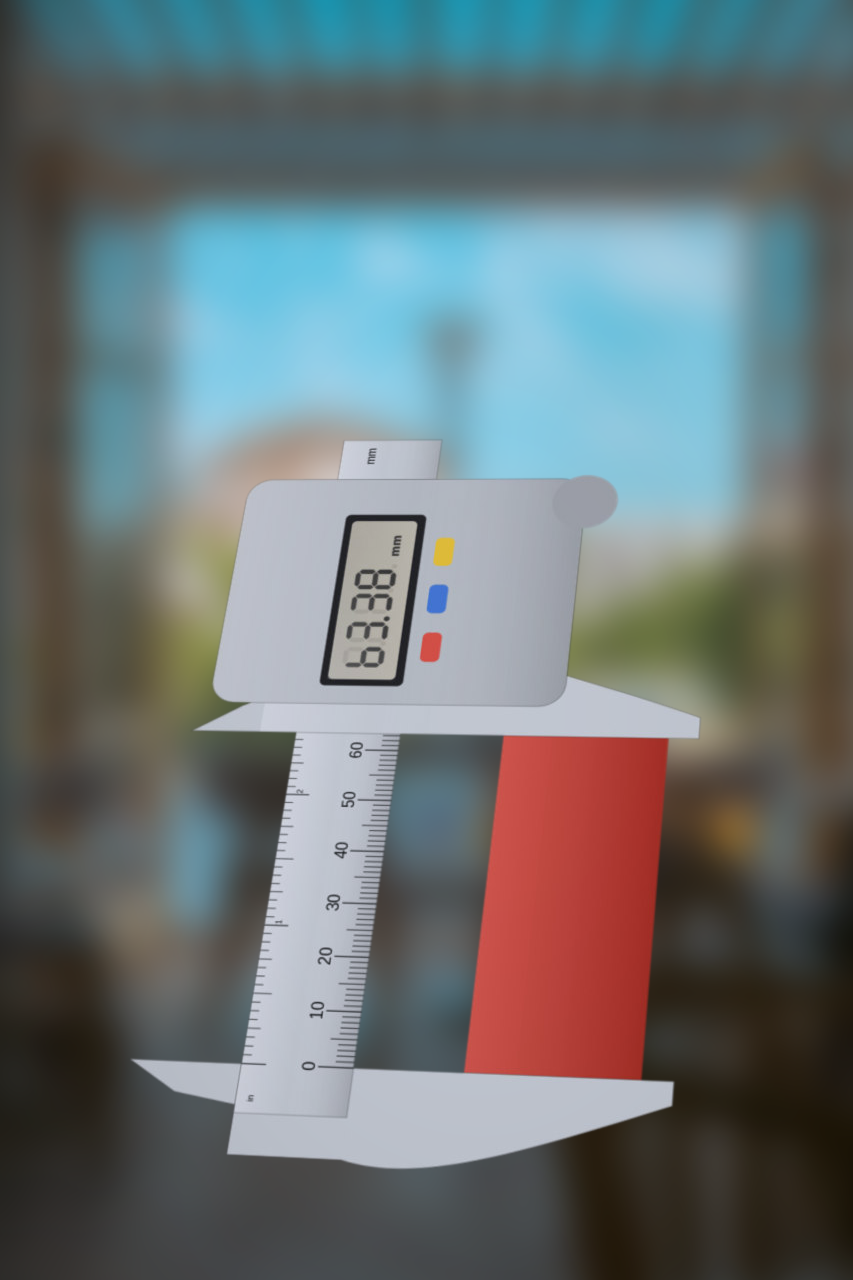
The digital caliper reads 63.38 mm
